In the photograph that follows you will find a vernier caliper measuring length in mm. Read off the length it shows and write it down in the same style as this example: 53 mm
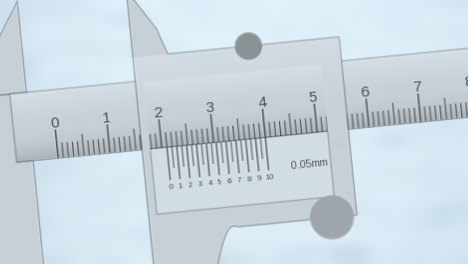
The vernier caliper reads 21.0 mm
